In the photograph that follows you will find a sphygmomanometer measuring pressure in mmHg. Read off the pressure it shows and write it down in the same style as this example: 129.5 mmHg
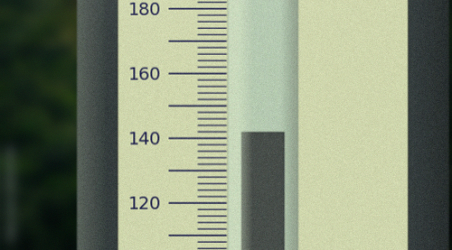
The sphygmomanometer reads 142 mmHg
